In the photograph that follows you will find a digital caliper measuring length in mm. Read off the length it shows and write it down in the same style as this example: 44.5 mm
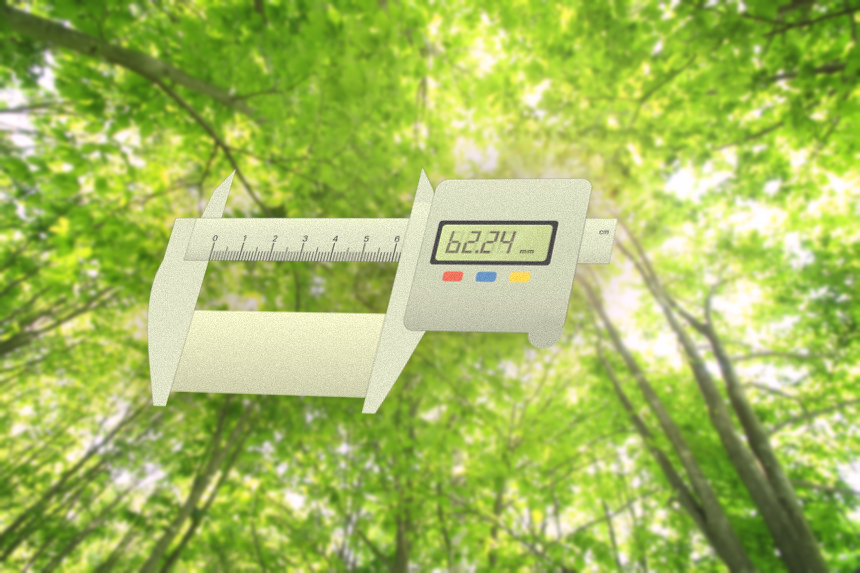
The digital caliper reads 62.24 mm
